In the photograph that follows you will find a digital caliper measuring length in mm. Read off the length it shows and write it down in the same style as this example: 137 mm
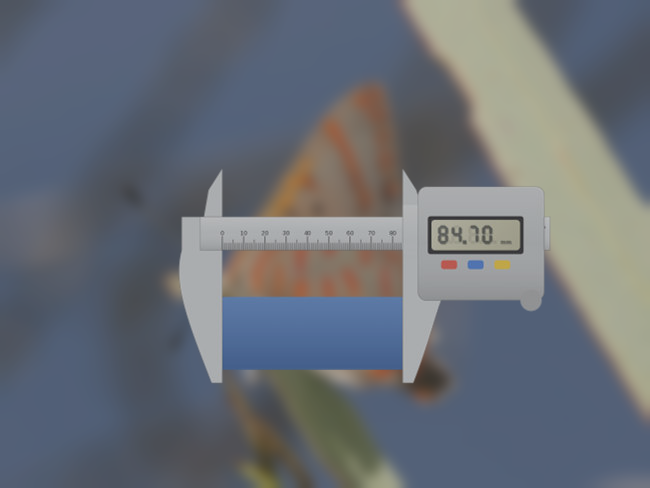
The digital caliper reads 84.70 mm
